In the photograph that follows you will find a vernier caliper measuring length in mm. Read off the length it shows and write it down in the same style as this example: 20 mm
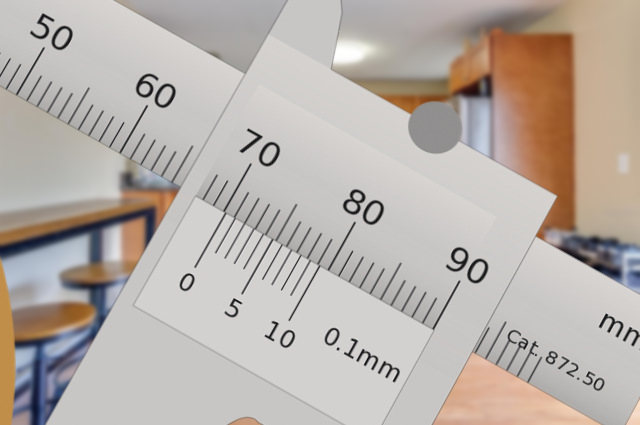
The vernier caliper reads 70.2 mm
